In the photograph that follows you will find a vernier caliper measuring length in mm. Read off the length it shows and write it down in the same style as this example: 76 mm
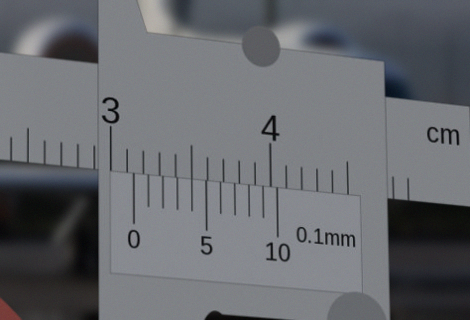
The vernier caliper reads 31.4 mm
